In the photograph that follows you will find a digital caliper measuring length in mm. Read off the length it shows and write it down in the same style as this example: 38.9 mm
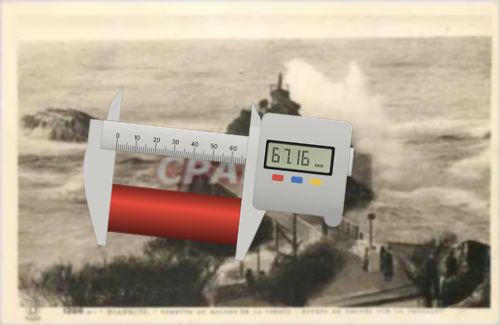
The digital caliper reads 67.16 mm
